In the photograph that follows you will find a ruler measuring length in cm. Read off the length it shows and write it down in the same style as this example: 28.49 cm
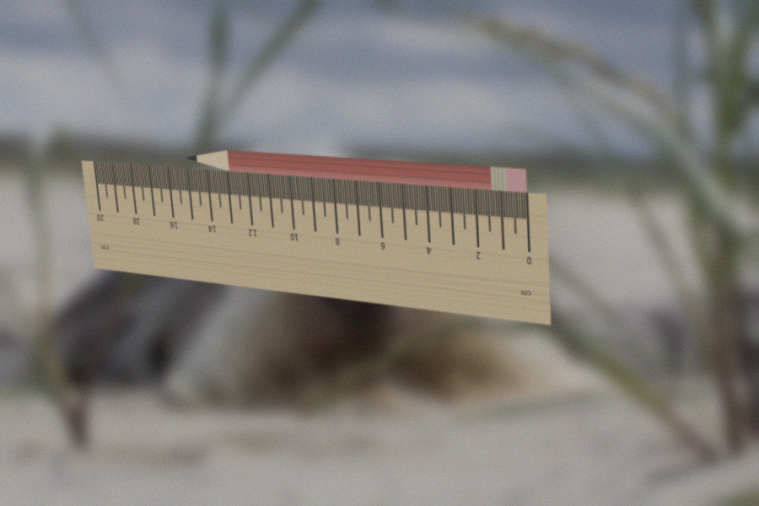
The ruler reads 15 cm
